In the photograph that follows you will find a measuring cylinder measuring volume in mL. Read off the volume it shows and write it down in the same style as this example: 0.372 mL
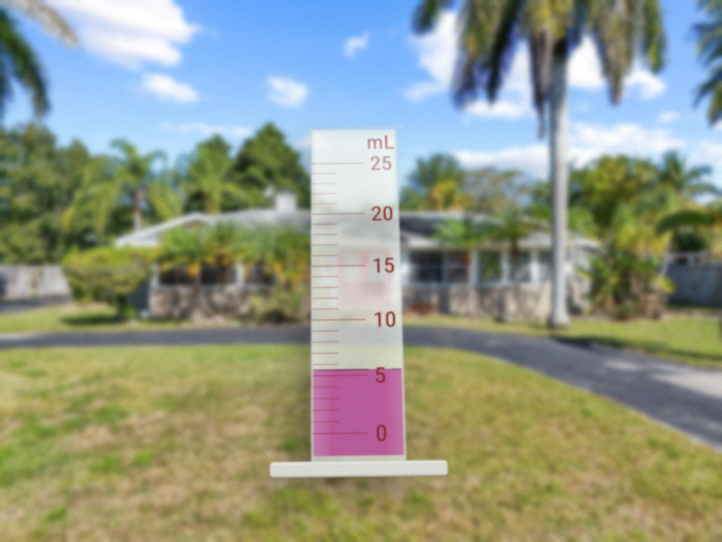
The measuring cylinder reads 5.5 mL
